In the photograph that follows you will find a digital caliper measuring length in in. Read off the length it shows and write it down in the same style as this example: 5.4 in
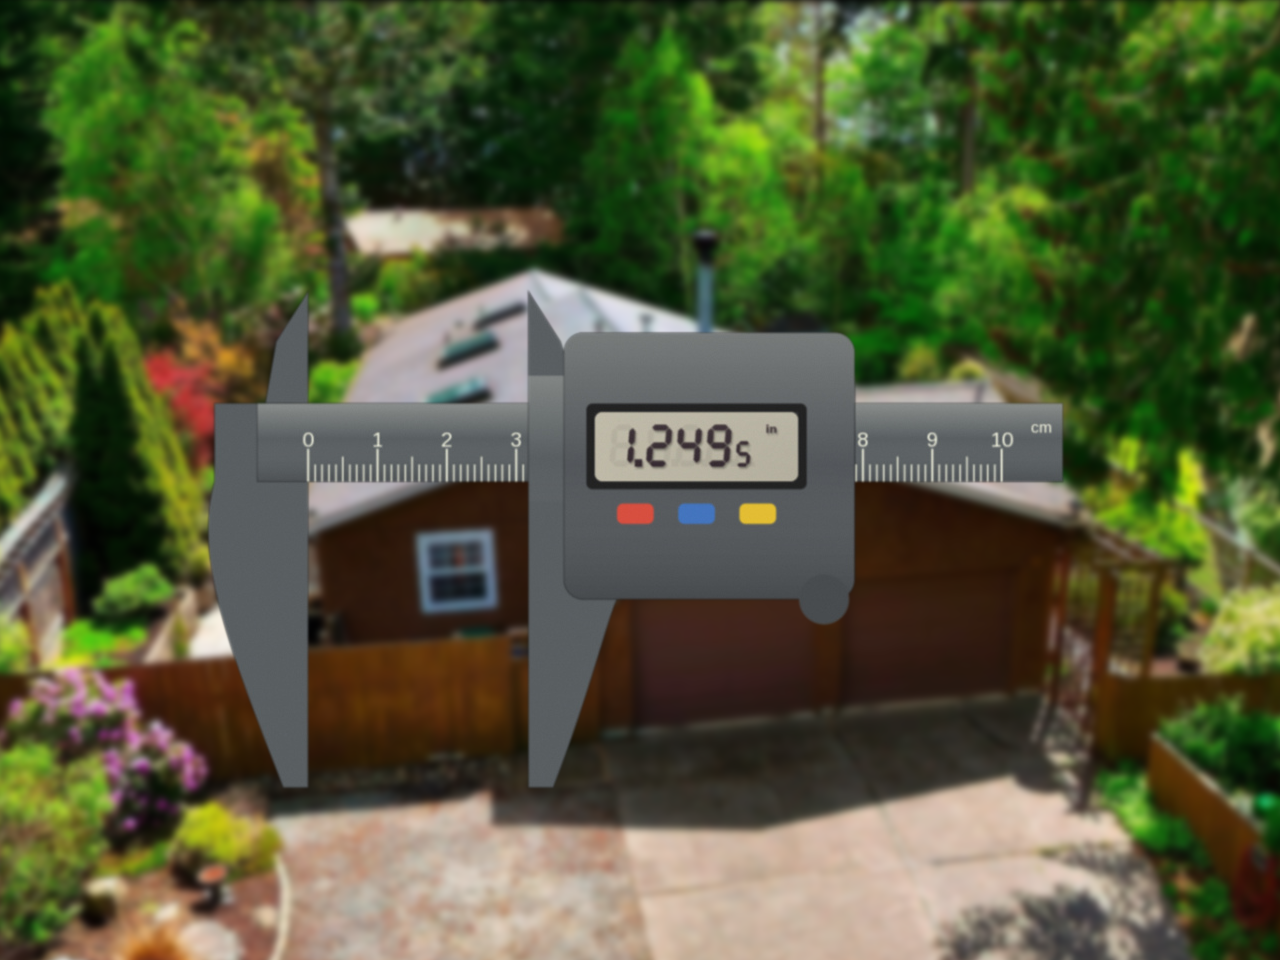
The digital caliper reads 1.2495 in
